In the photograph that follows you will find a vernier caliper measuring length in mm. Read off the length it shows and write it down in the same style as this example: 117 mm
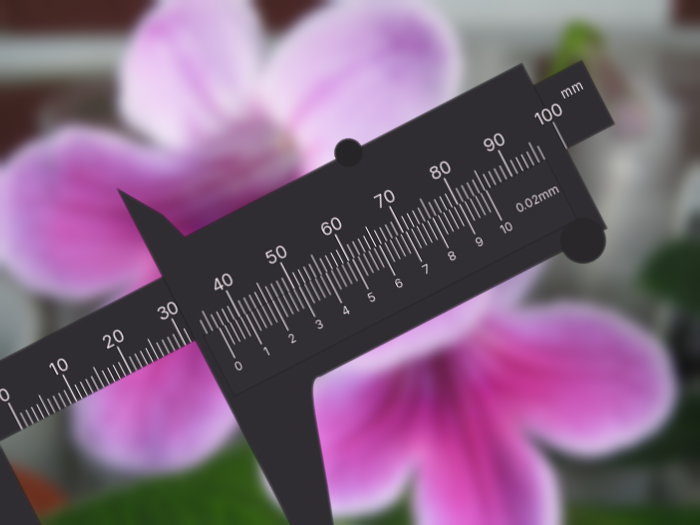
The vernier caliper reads 36.2 mm
